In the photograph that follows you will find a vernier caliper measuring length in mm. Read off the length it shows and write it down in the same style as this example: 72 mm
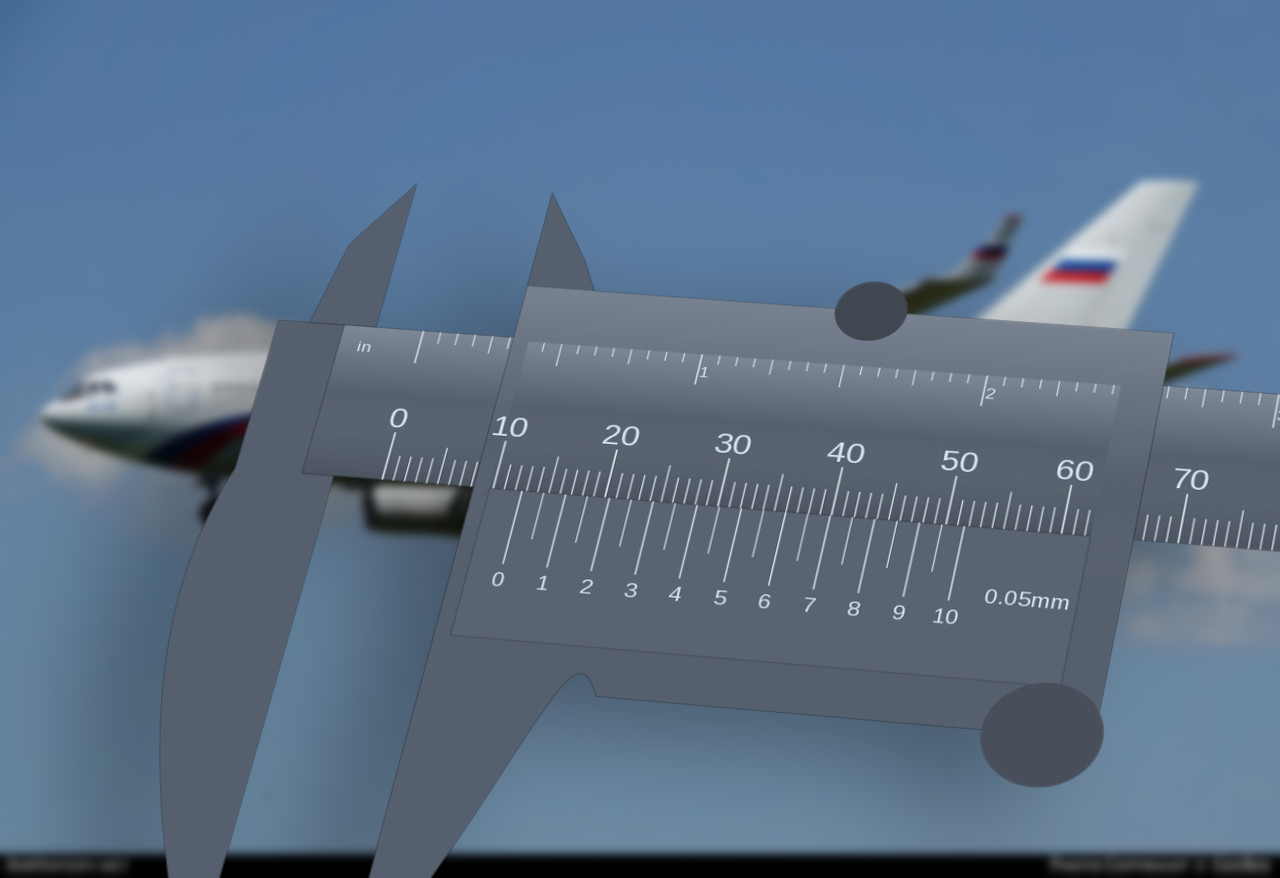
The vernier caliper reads 12.6 mm
